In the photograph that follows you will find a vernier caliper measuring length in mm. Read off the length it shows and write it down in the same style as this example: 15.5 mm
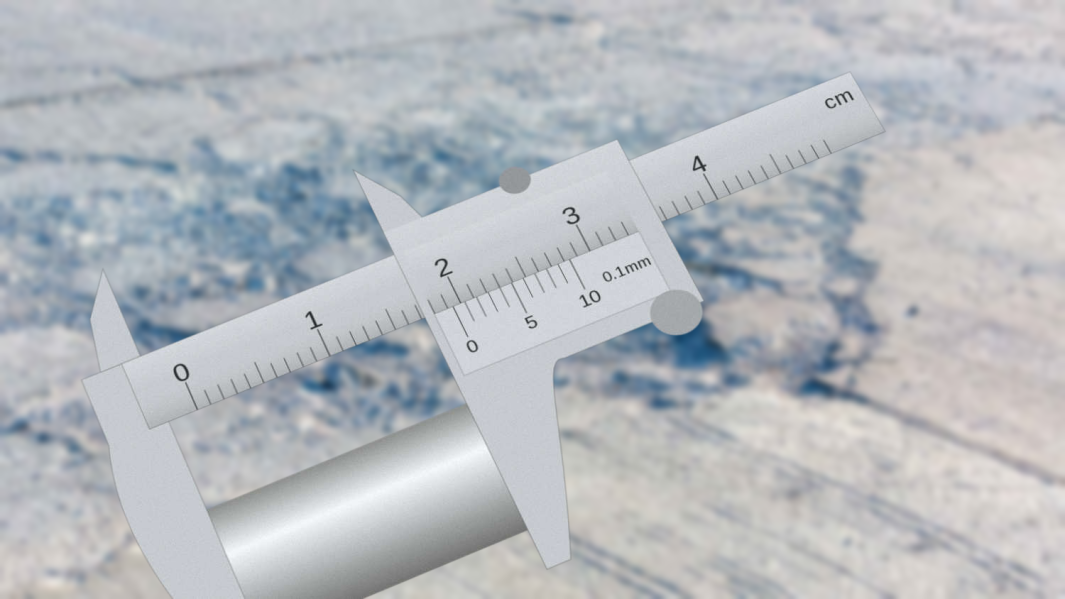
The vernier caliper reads 19.4 mm
